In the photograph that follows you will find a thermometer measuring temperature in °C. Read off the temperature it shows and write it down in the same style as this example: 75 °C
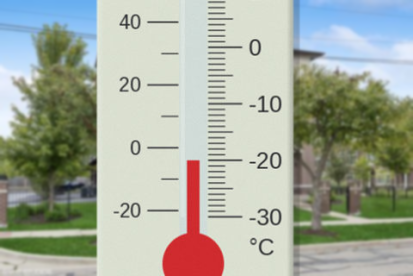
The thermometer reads -20 °C
